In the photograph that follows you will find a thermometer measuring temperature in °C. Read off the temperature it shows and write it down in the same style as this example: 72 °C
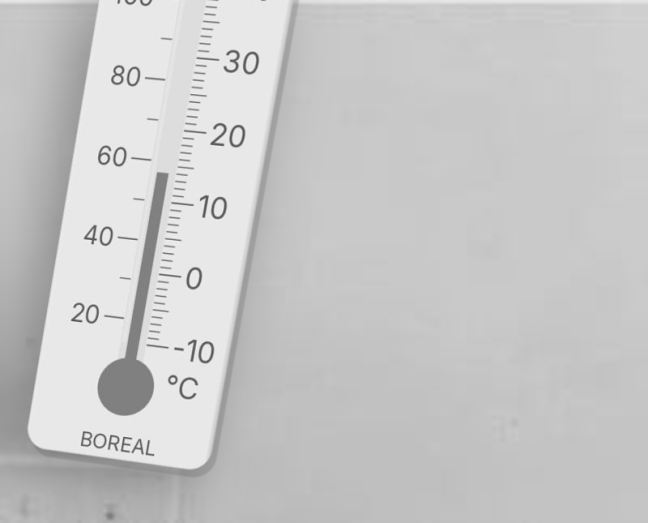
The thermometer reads 14 °C
